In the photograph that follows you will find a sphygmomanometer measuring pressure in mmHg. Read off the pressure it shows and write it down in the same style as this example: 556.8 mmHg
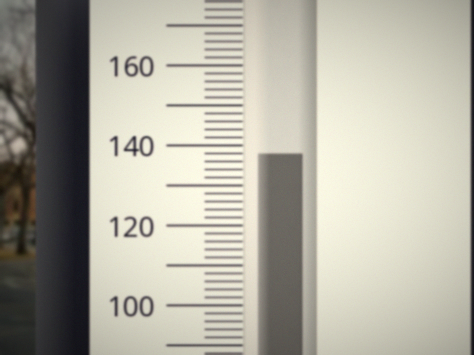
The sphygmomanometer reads 138 mmHg
